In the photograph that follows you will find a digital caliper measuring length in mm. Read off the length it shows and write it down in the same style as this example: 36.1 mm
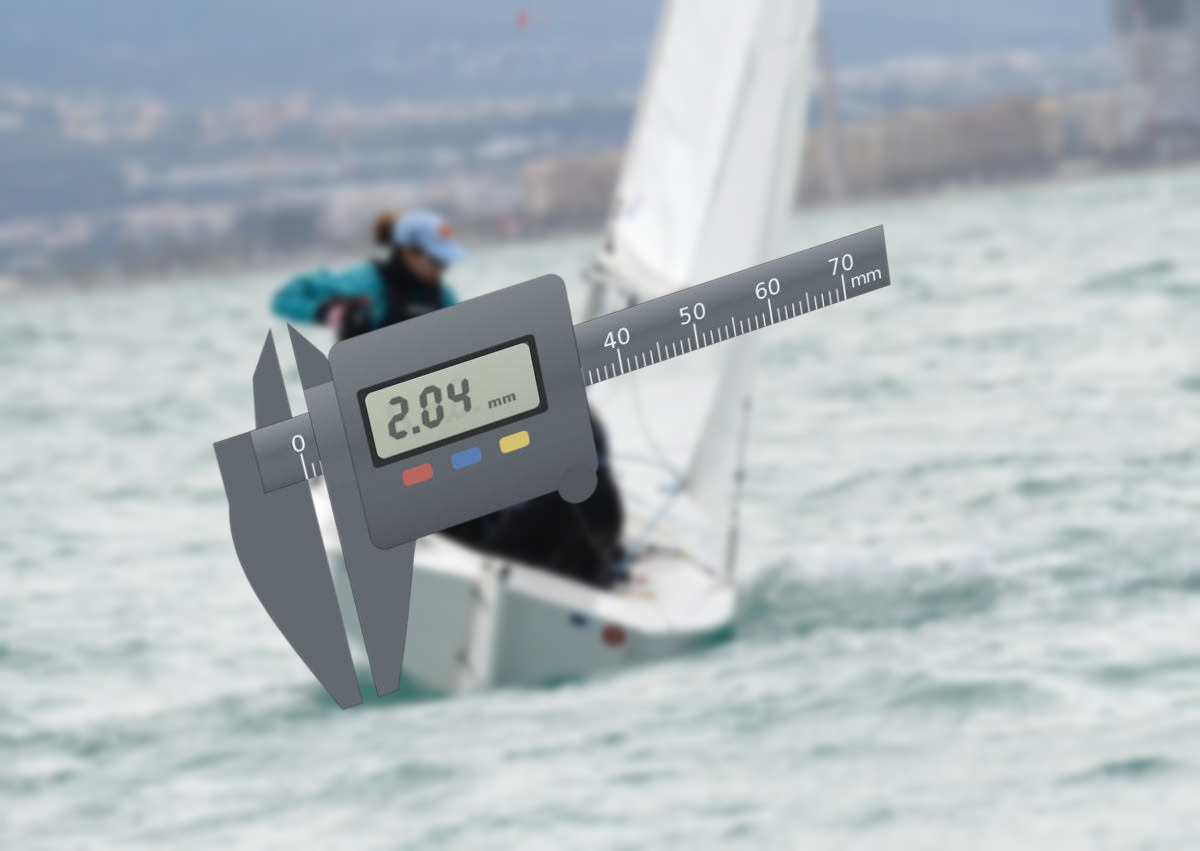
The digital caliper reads 2.04 mm
